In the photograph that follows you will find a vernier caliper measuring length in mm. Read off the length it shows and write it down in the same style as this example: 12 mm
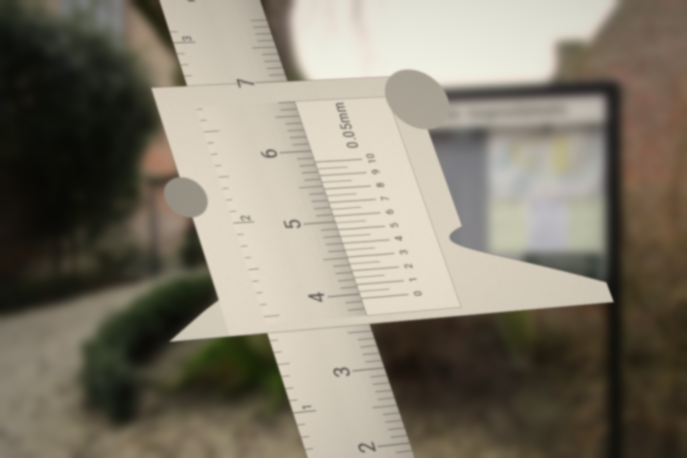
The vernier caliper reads 39.4 mm
